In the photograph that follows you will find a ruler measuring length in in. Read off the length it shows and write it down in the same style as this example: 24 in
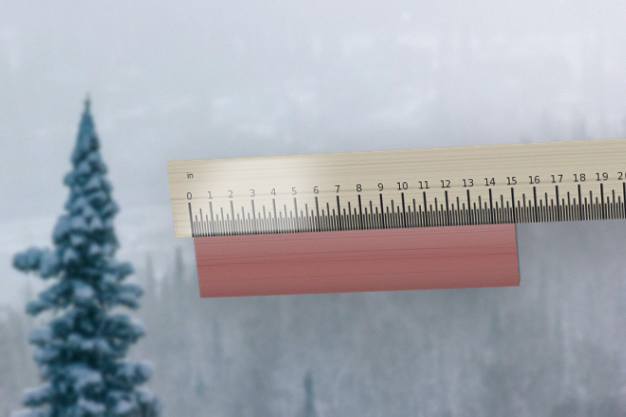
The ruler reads 15 in
